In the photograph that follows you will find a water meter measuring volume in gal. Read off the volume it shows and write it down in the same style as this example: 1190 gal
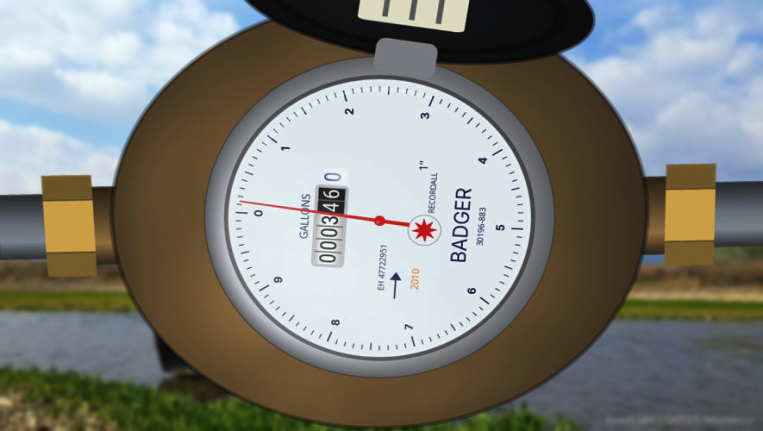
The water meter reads 3460.1 gal
